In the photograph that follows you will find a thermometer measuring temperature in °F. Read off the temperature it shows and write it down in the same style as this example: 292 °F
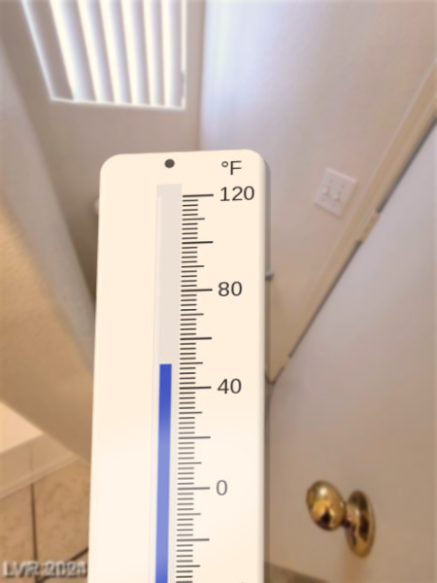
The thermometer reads 50 °F
